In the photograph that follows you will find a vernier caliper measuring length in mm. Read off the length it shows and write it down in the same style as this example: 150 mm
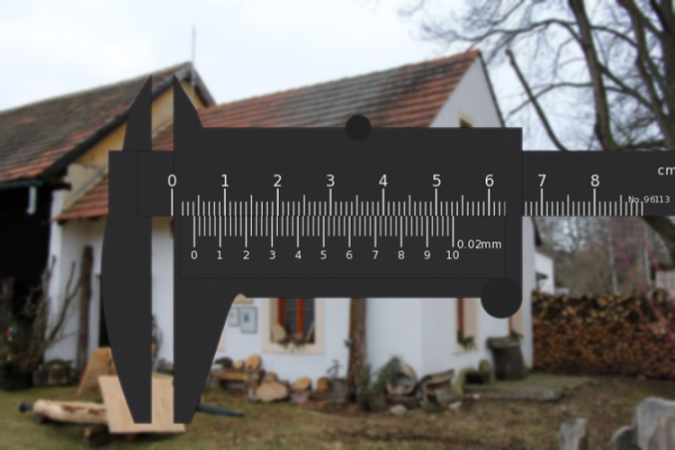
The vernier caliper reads 4.2 mm
